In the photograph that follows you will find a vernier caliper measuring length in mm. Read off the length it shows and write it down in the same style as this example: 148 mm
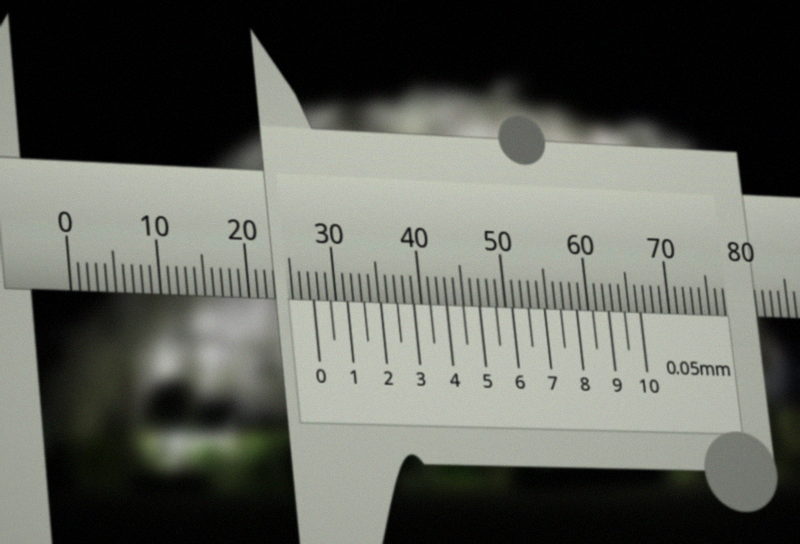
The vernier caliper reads 27.4 mm
